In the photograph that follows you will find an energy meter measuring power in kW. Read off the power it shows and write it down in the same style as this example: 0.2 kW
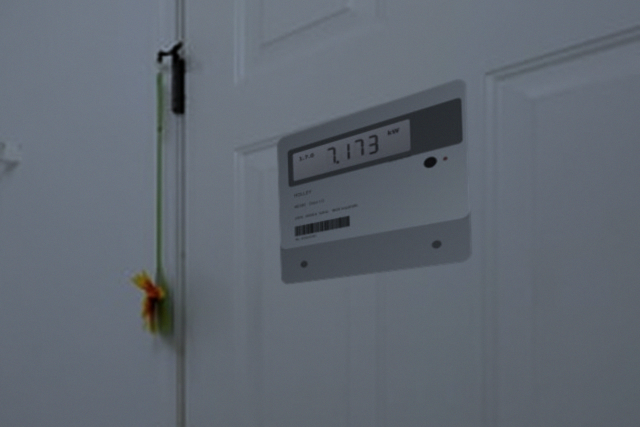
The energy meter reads 7.173 kW
